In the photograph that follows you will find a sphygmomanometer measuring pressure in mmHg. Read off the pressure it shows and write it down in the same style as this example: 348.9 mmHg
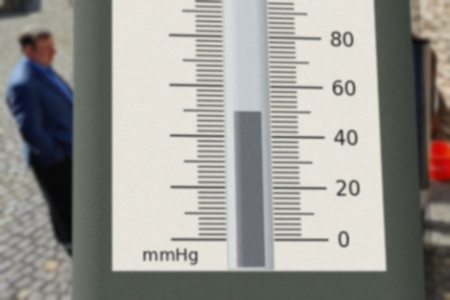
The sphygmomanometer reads 50 mmHg
